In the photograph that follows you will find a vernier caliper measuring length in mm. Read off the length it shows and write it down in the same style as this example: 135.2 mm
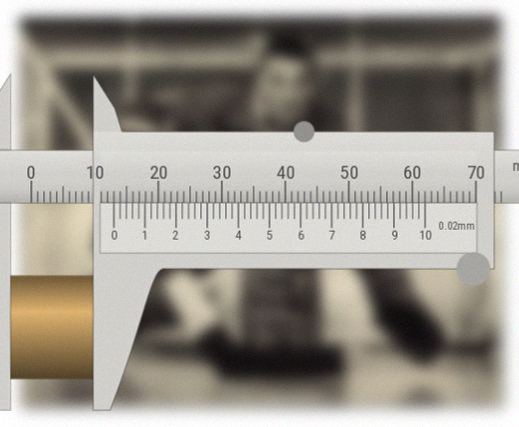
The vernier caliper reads 13.0 mm
